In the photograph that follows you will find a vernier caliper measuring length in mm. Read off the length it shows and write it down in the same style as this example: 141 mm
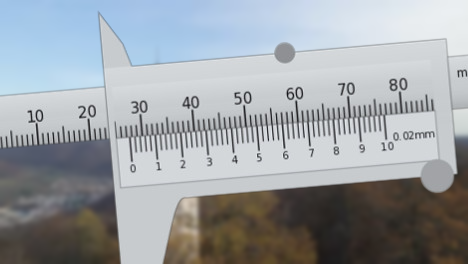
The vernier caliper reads 27.6 mm
